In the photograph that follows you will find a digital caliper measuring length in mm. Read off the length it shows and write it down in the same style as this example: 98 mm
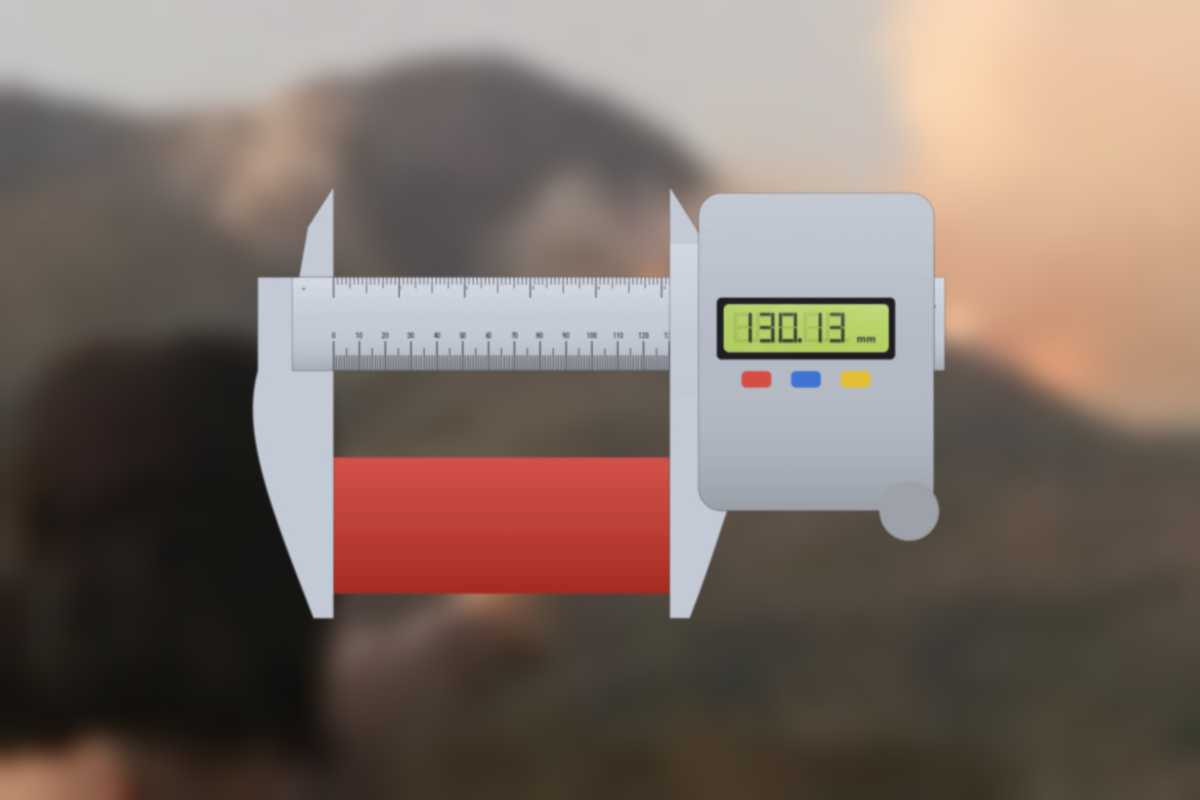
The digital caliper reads 130.13 mm
